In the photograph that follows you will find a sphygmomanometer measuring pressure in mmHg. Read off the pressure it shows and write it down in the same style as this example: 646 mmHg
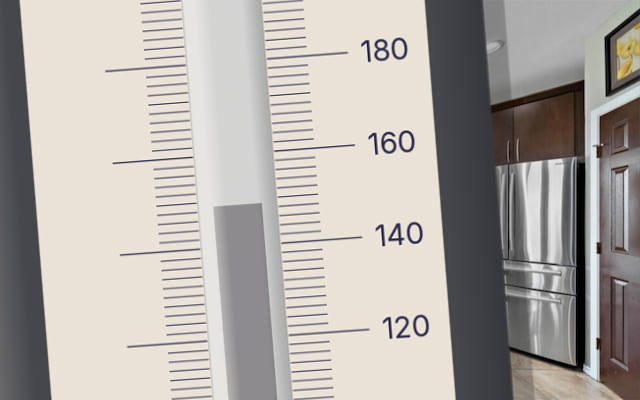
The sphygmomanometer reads 149 mmHg
